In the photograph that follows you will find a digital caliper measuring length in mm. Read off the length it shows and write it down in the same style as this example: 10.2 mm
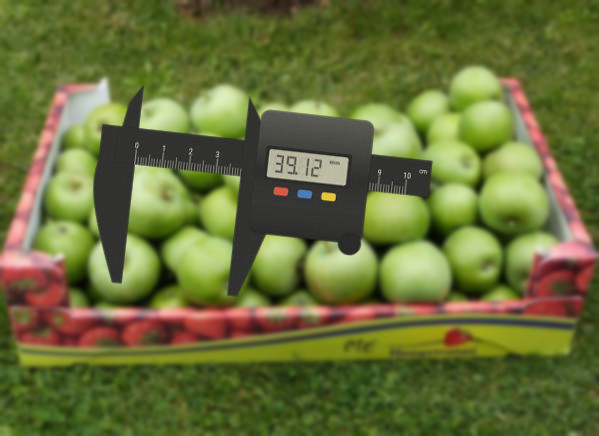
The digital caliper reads 39.12 mm
